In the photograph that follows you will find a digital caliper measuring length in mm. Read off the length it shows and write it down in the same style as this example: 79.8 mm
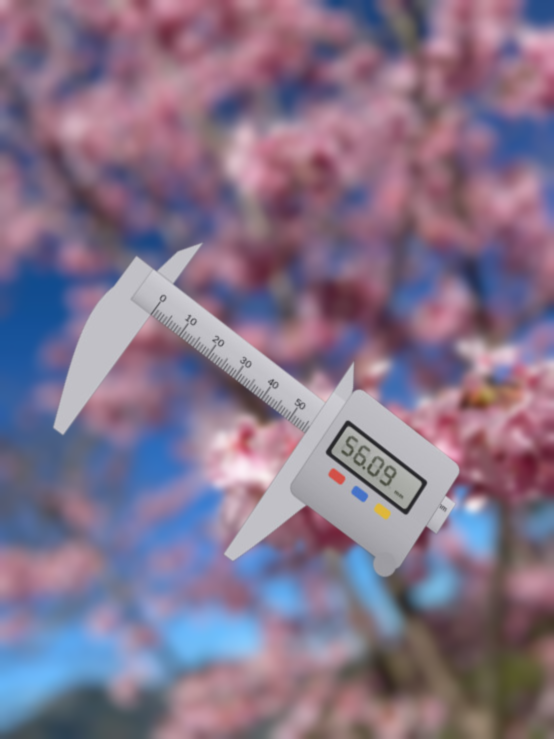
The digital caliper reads 56.09 mm
